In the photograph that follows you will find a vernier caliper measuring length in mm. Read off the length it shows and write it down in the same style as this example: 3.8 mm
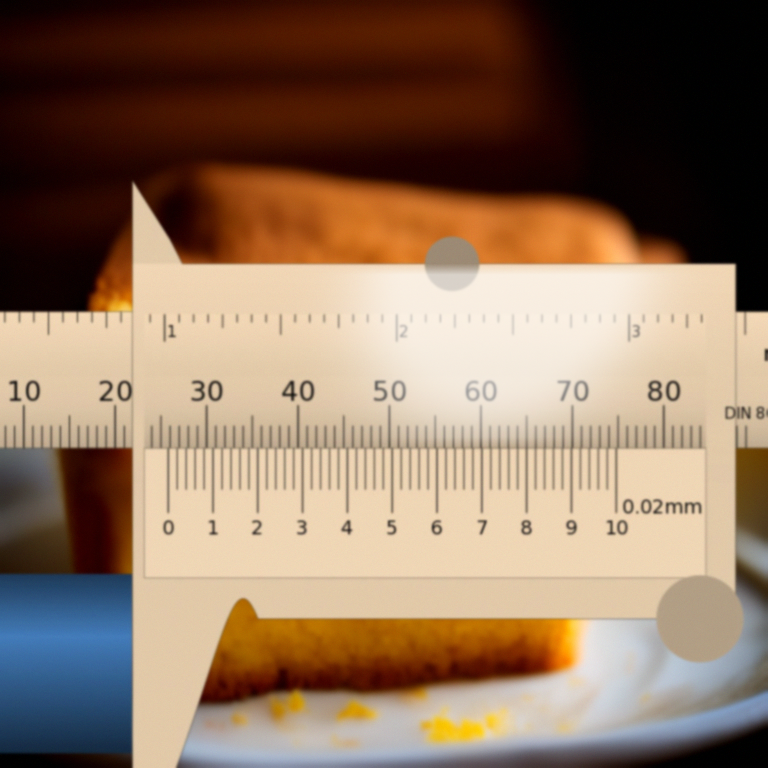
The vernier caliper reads 25.8 mm
